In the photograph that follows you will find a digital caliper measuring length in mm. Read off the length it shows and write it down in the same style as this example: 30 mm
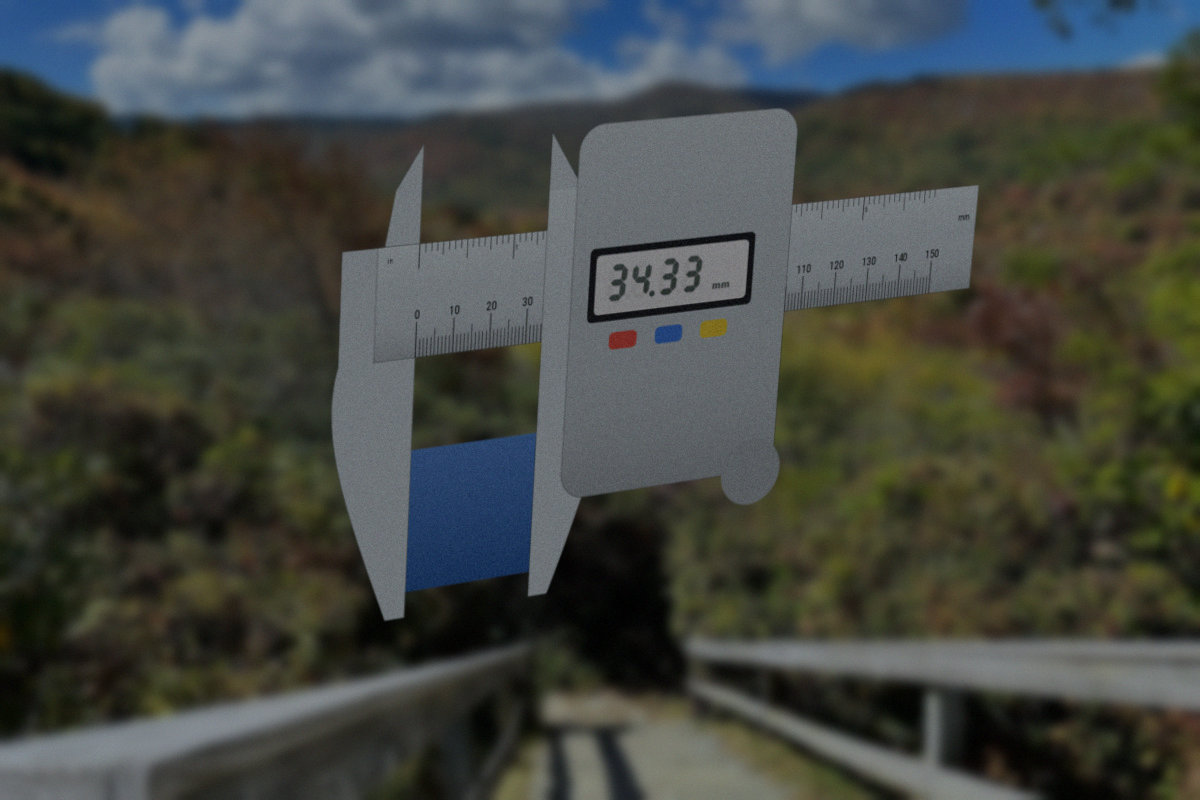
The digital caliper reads 34.33 mm
